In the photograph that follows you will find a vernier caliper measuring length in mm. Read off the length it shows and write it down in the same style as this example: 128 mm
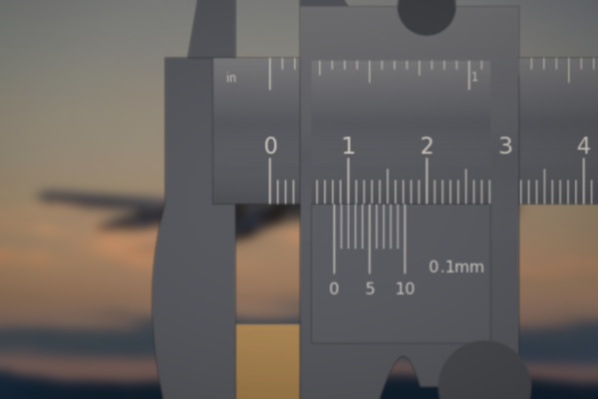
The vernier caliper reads 8.2 mm
